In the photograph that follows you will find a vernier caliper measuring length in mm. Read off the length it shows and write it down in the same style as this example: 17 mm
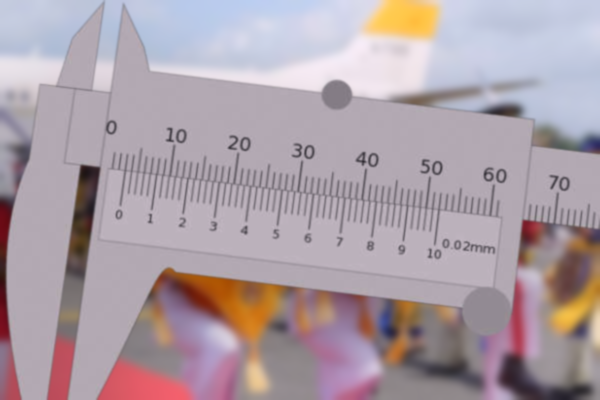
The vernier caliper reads 3.0 mm
